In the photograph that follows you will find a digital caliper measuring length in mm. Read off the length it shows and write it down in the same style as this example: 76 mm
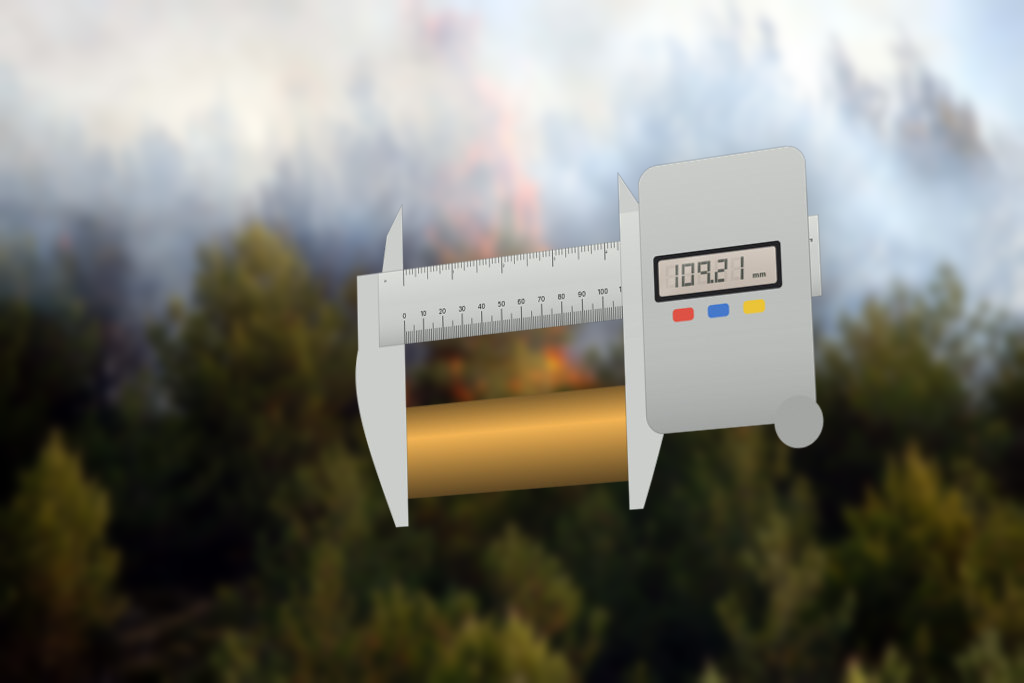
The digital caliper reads 109.21 mm
